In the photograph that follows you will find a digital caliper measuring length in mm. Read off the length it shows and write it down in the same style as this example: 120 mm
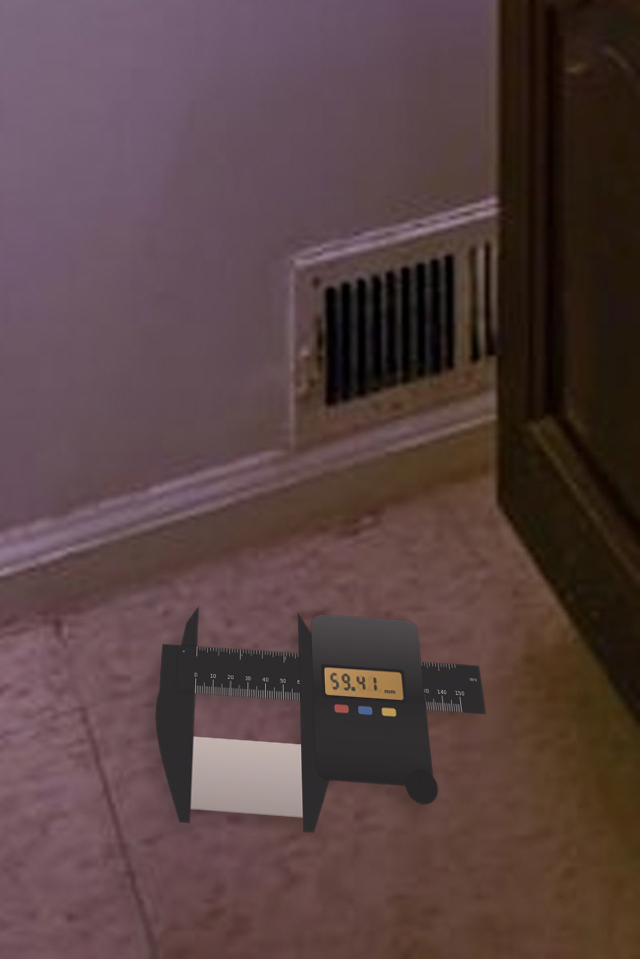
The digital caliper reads 59.41 mm
